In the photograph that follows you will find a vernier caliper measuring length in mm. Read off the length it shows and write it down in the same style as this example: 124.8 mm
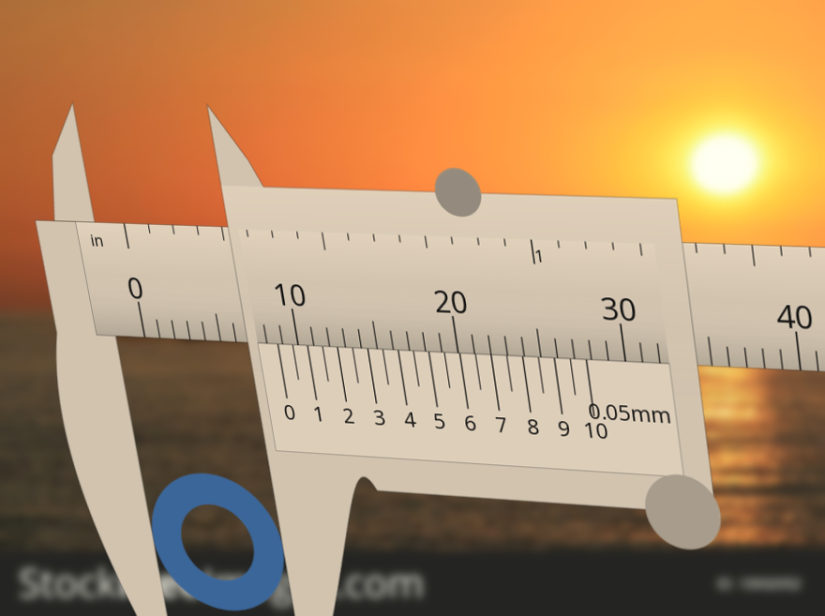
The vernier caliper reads 8.7 mm
